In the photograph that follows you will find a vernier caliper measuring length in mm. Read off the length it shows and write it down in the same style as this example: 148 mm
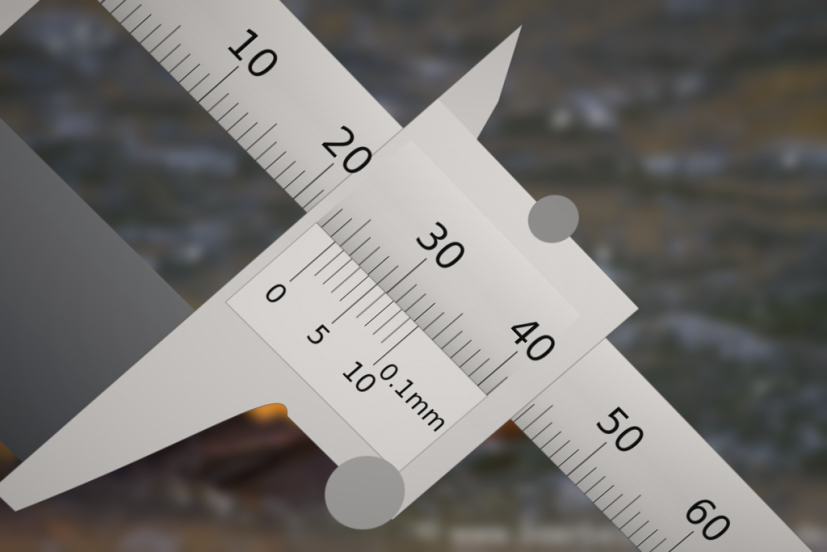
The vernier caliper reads 24.5 mm
